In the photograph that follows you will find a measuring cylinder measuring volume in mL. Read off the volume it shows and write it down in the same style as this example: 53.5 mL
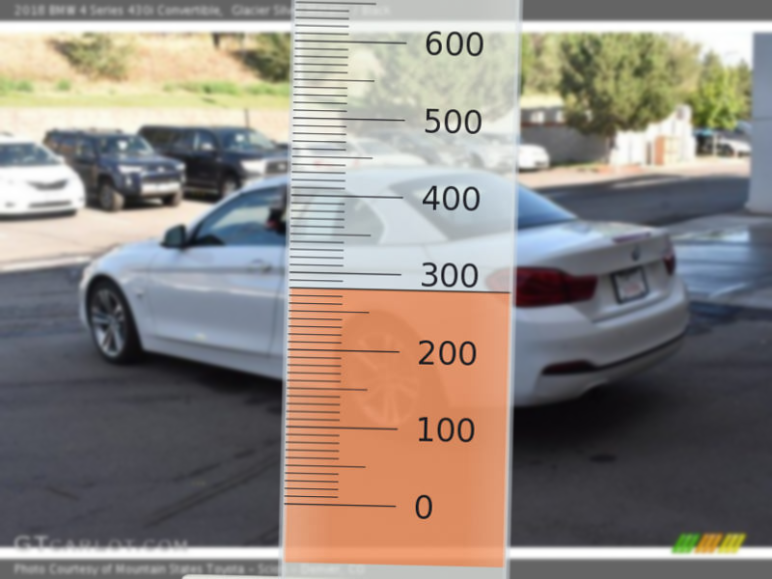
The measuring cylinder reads 280 mL
